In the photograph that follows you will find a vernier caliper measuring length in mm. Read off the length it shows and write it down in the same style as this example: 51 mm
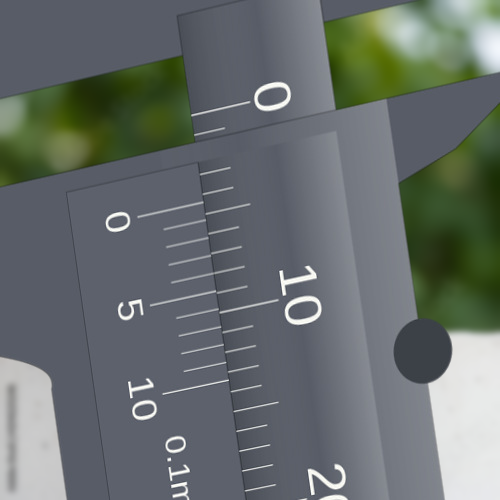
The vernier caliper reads 4.4 mm
